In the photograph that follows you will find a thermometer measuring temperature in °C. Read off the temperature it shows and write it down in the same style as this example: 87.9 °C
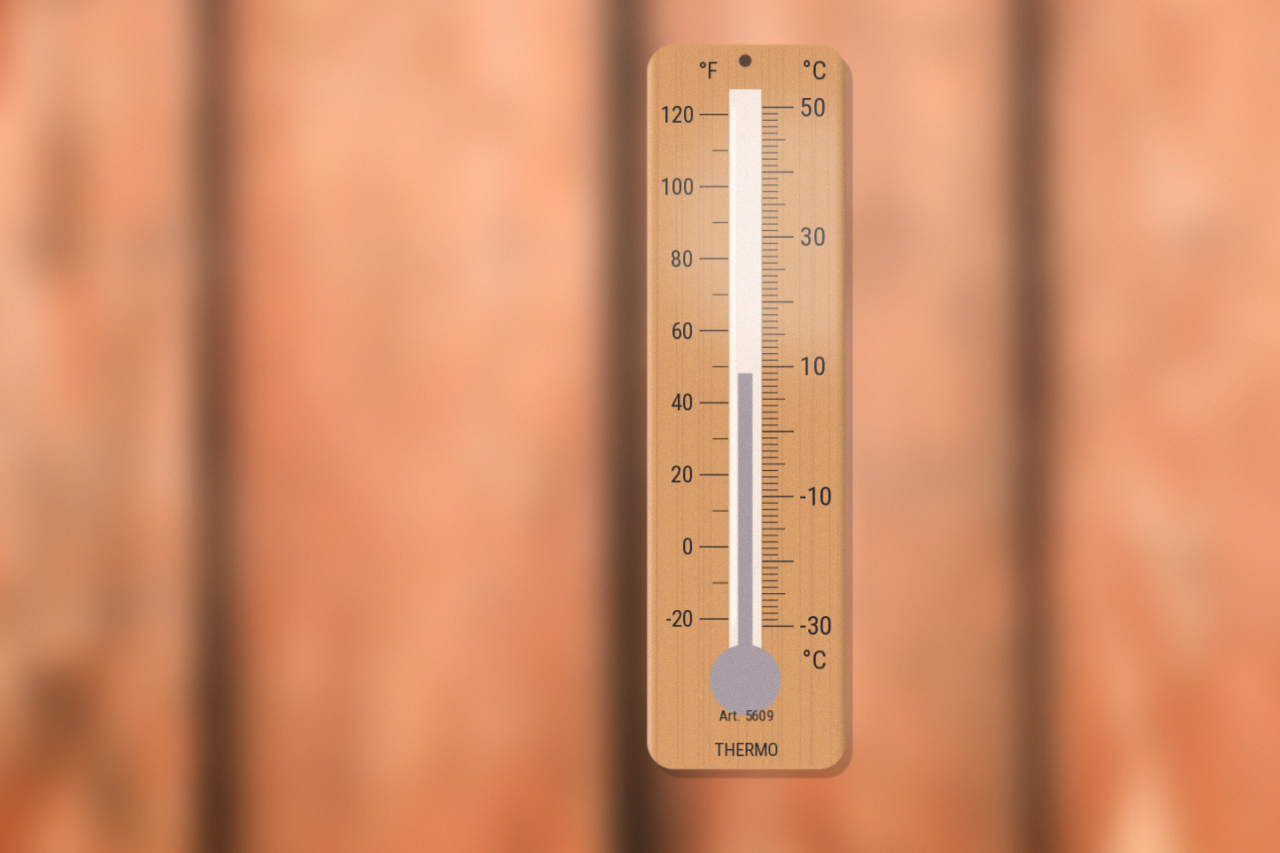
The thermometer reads 9 °C
